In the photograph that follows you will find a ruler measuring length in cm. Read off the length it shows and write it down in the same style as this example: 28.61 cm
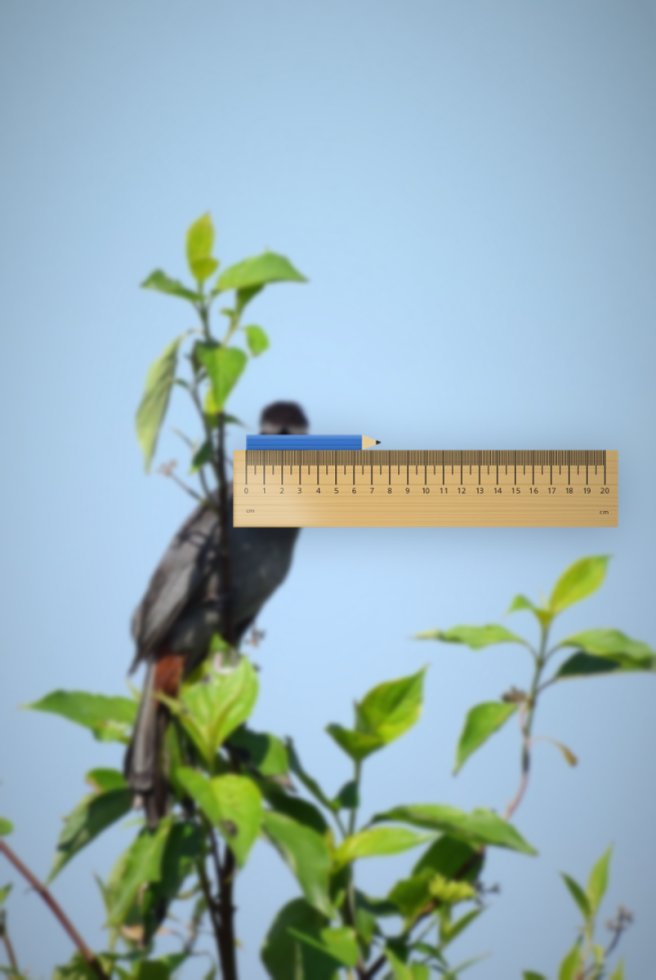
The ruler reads 7.5 cm
